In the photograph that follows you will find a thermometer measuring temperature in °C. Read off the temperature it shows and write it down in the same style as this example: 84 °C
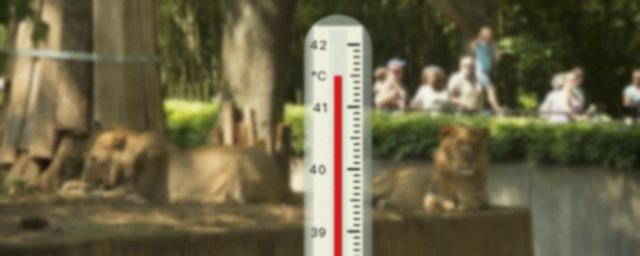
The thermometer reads 41.5 °C
